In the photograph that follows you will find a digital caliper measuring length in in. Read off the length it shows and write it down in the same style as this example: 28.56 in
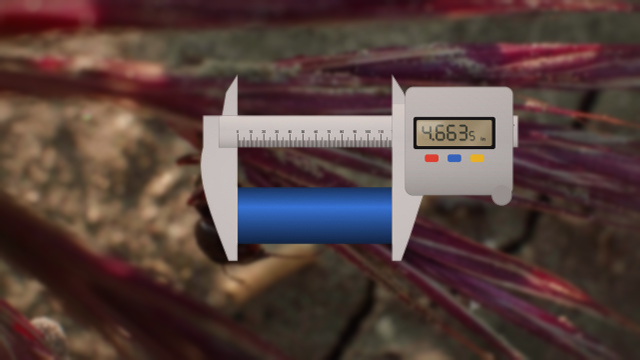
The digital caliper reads 4.6635 in
